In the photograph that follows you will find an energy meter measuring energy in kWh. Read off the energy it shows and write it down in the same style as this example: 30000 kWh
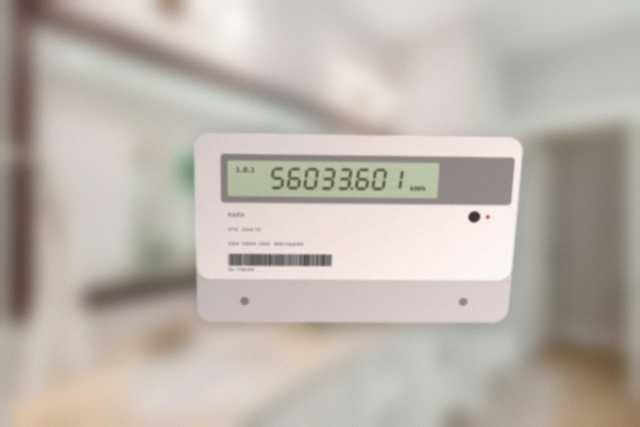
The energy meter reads 56033.601 kWh
